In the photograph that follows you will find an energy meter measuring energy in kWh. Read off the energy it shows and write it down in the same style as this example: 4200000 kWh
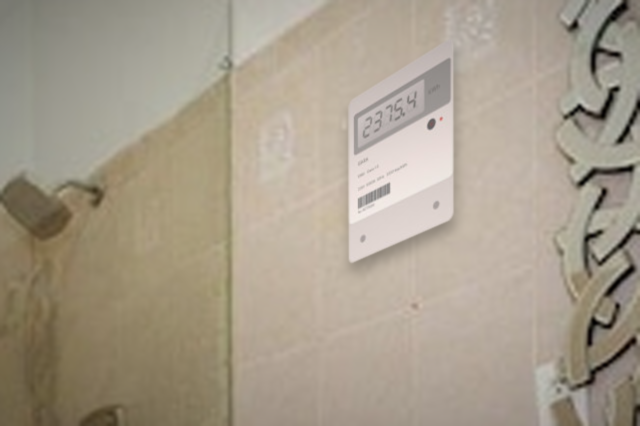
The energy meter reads 2375.4 kWh
